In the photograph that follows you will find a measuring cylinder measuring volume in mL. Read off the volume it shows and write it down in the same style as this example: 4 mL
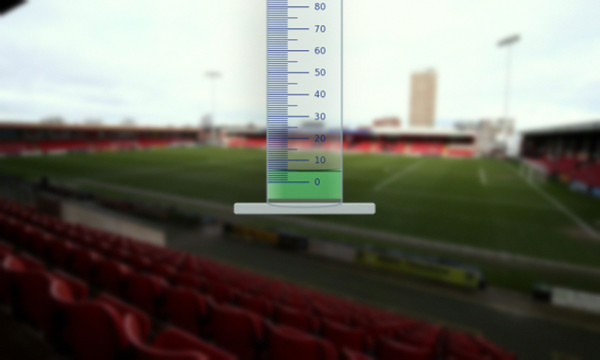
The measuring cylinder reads 5 mL
